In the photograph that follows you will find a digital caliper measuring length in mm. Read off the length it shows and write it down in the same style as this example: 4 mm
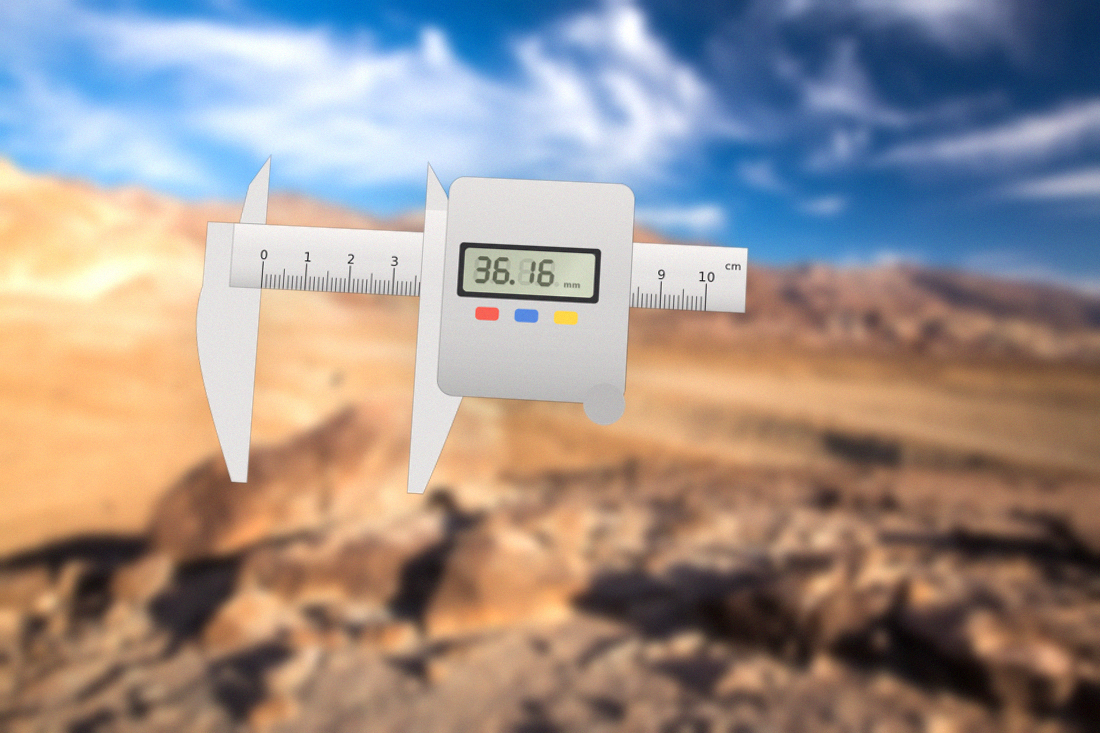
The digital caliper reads 36.16 mm
